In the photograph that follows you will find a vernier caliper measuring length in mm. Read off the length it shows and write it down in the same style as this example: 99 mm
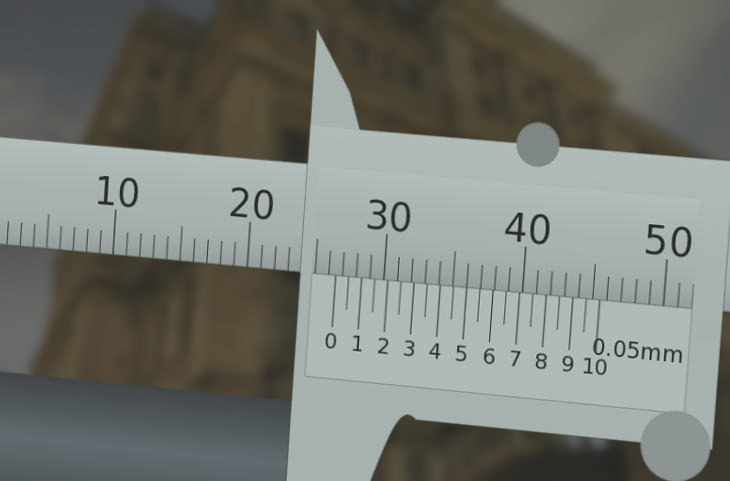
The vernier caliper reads 26.5 mm
